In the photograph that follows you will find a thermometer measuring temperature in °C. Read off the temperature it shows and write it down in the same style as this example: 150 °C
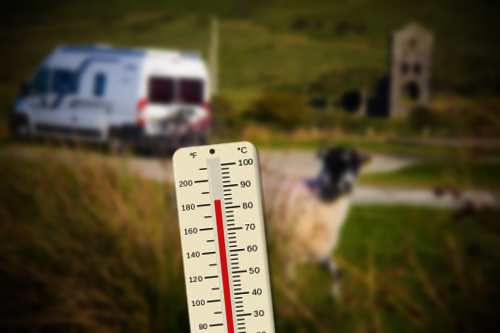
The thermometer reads 84 °C
